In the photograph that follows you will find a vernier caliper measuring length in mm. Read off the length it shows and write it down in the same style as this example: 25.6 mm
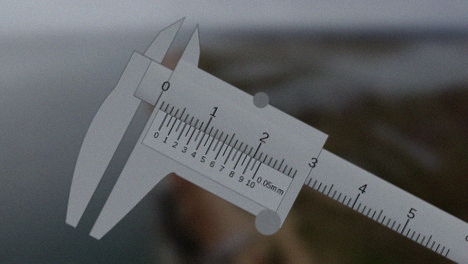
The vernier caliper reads 2.6 mm
